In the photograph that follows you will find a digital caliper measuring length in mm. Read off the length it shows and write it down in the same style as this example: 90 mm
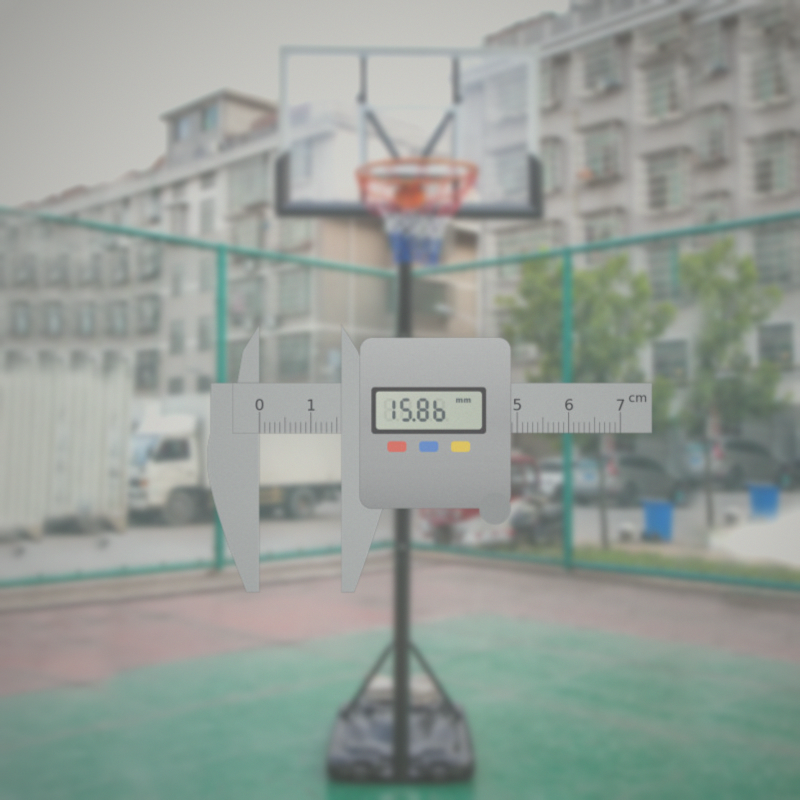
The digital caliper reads 15.86 mm
